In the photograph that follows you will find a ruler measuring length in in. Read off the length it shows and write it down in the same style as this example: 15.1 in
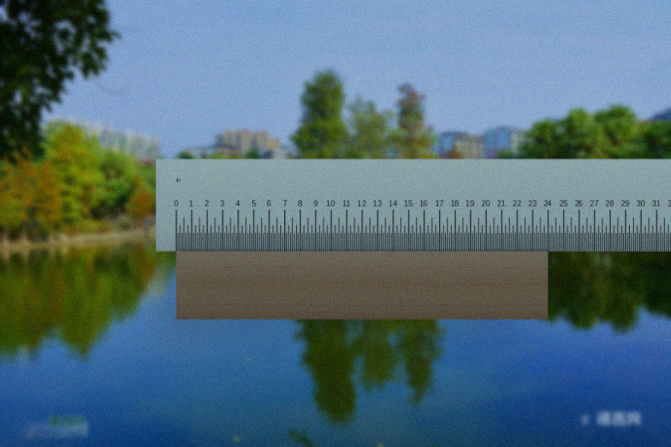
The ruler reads 24 in
